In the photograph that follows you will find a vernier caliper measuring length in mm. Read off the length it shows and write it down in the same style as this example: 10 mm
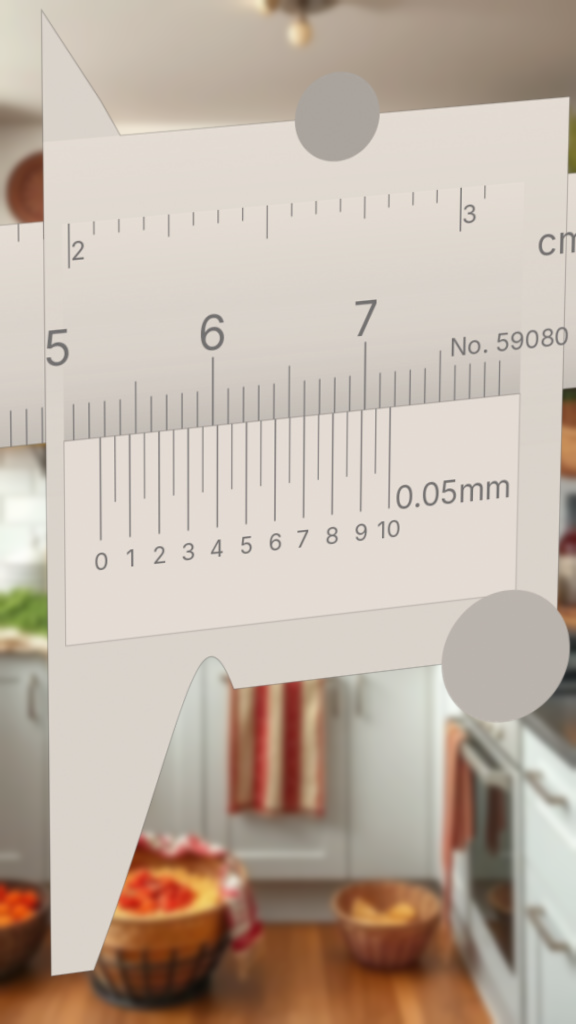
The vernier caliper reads 52.7 mm
